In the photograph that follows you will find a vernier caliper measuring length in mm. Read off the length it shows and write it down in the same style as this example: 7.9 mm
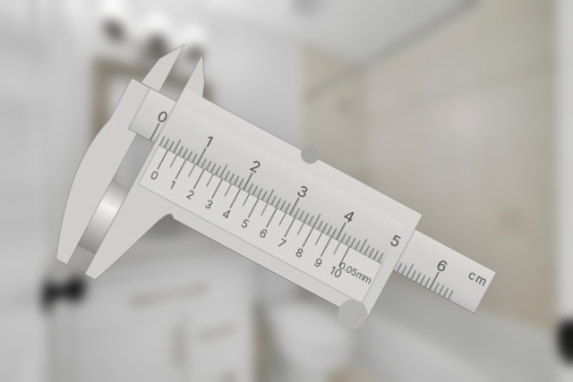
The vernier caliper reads 3.8 mm
